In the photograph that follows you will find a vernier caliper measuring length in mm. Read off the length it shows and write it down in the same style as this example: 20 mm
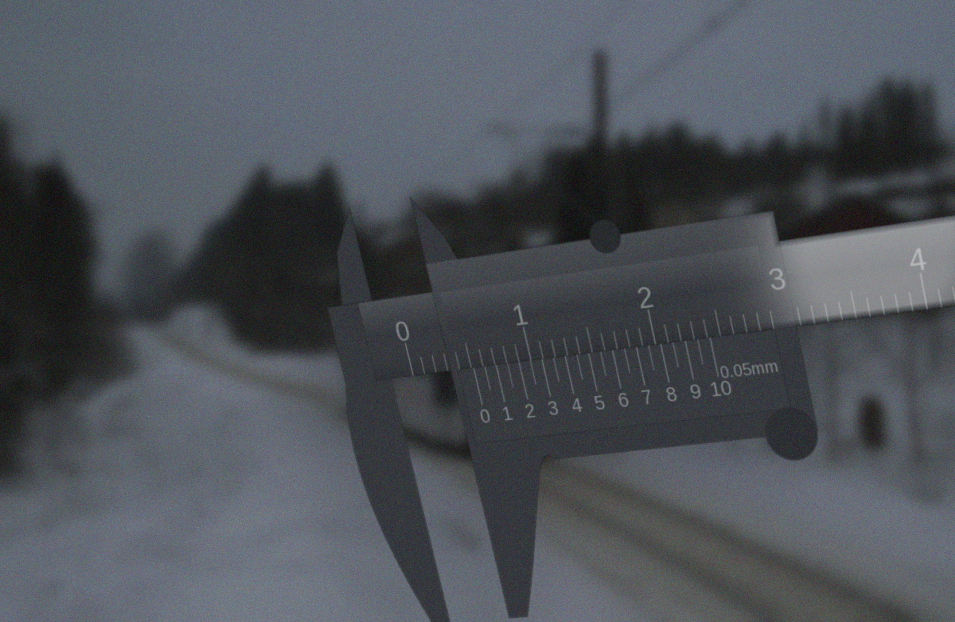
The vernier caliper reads 5.2 mm
